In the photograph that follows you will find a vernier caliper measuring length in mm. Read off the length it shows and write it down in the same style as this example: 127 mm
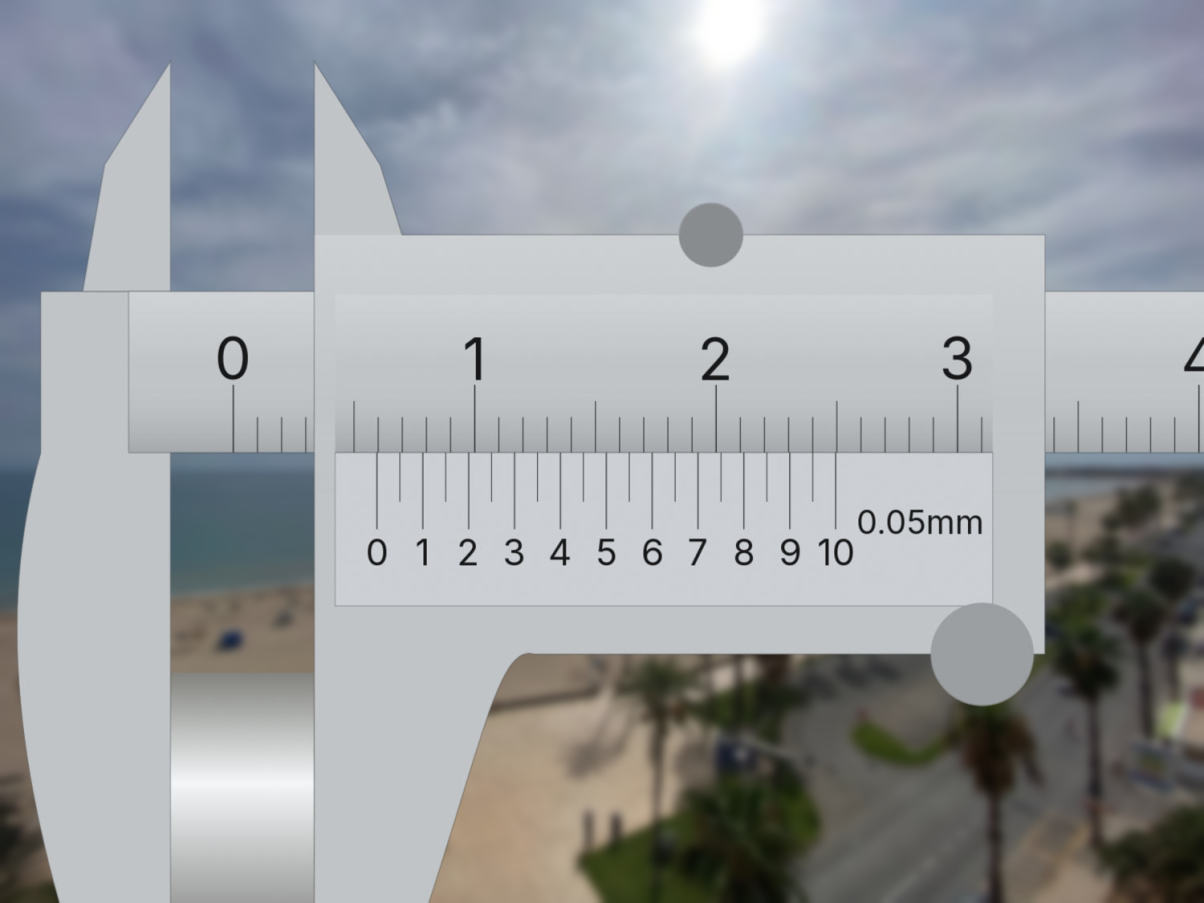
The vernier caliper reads 5.95 mm
